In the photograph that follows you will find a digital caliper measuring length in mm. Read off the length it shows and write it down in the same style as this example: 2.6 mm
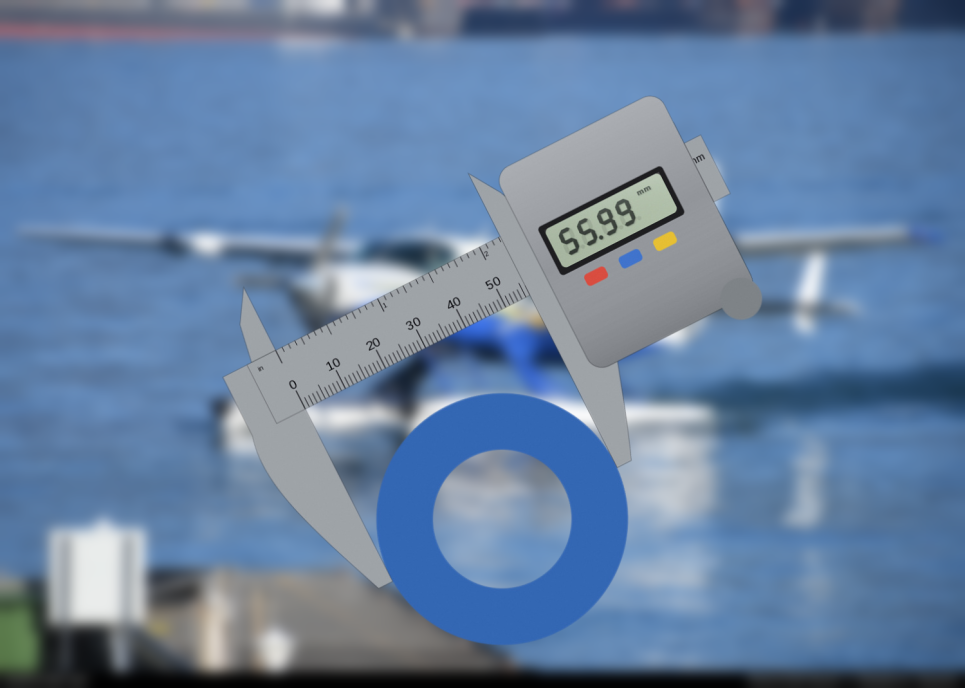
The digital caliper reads 55.99 mm
